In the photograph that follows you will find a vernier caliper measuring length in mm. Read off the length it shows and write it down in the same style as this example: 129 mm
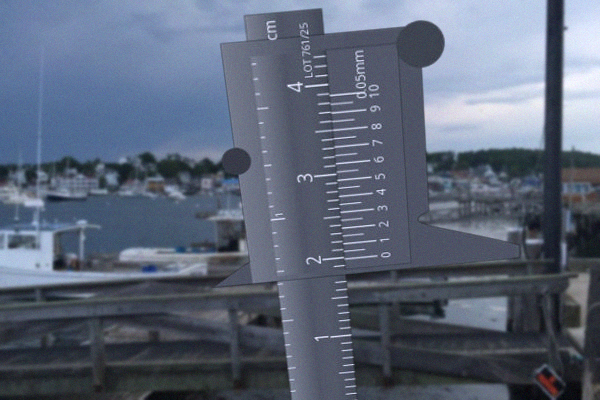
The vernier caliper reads 19.8 mm
